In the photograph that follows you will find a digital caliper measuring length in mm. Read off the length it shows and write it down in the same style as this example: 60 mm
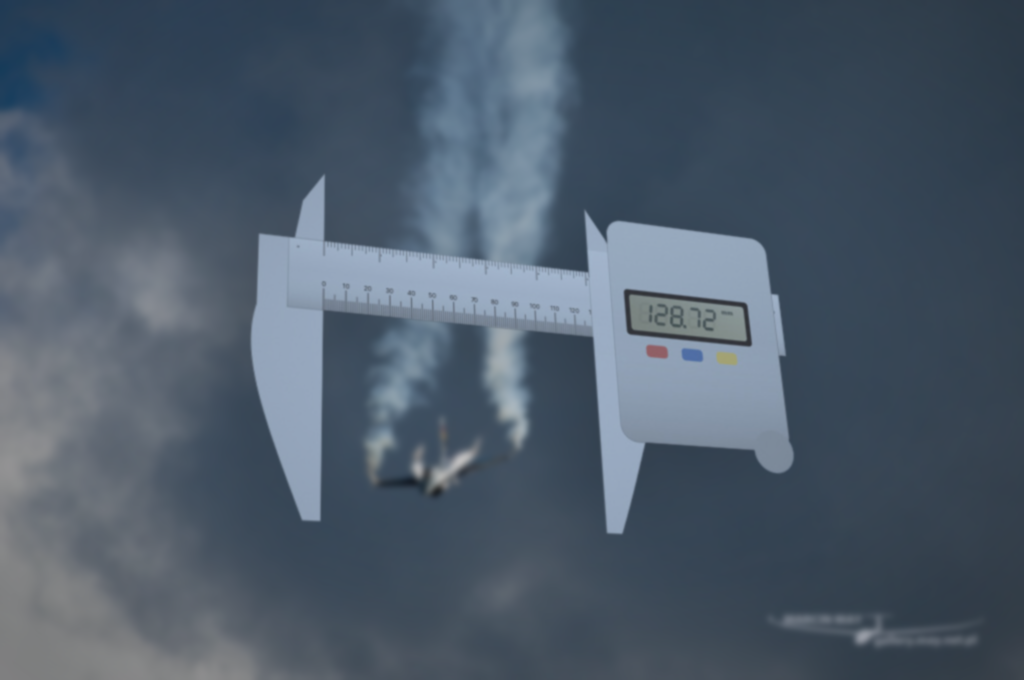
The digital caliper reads 128.72 mm
